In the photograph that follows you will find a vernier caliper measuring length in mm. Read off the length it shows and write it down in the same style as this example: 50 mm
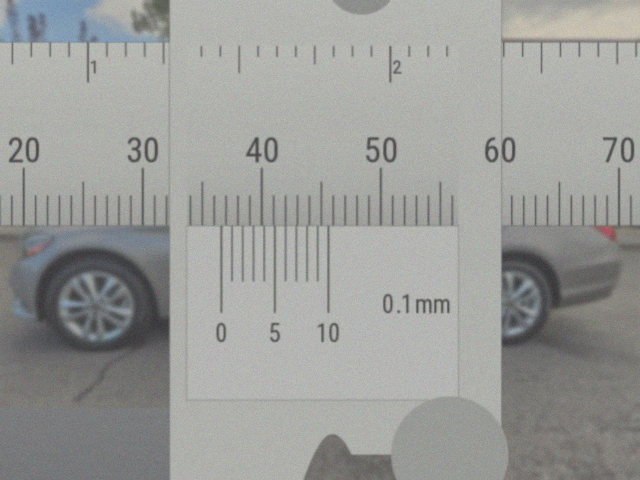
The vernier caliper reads 36.6 mm
